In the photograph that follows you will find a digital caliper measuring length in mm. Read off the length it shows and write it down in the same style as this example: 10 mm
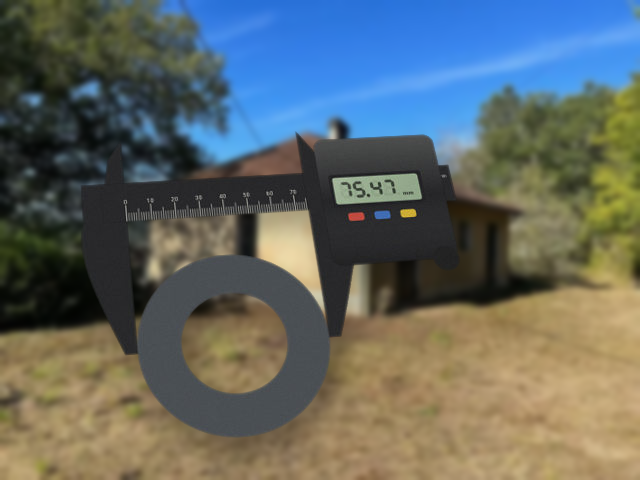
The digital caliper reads 75.47 mm
